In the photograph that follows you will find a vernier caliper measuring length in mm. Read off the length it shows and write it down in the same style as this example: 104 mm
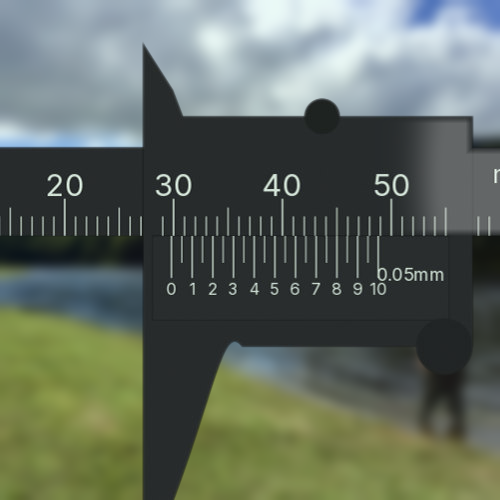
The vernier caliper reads 29.8 mm
